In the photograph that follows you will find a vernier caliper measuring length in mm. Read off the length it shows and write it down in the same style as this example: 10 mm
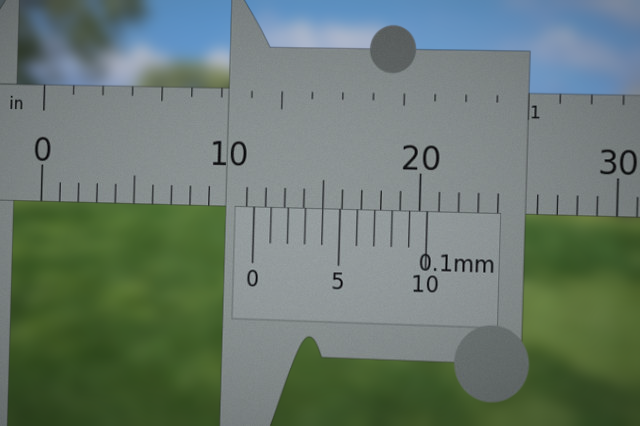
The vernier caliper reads 11.4 mm
